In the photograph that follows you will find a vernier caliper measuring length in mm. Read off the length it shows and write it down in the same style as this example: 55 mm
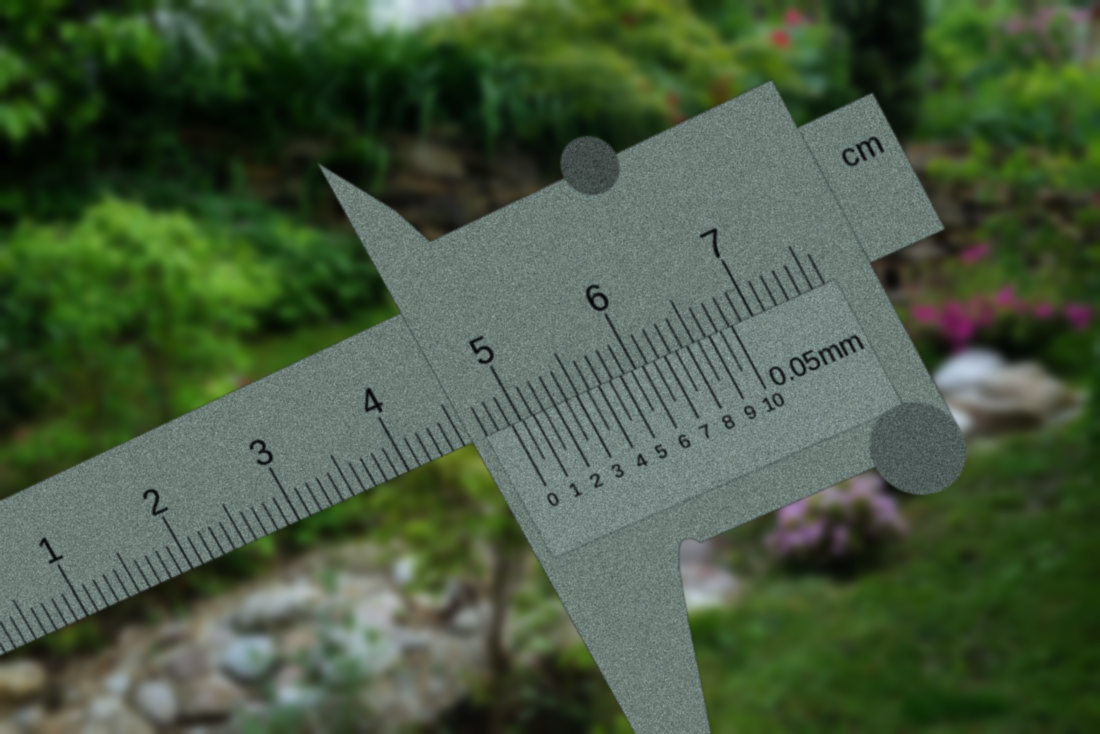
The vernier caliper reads 49.2 mm
